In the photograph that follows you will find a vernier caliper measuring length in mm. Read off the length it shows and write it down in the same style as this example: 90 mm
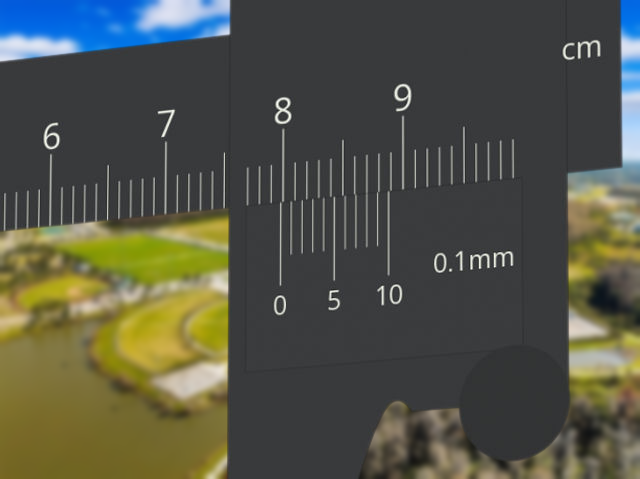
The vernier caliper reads 79.8 mm
